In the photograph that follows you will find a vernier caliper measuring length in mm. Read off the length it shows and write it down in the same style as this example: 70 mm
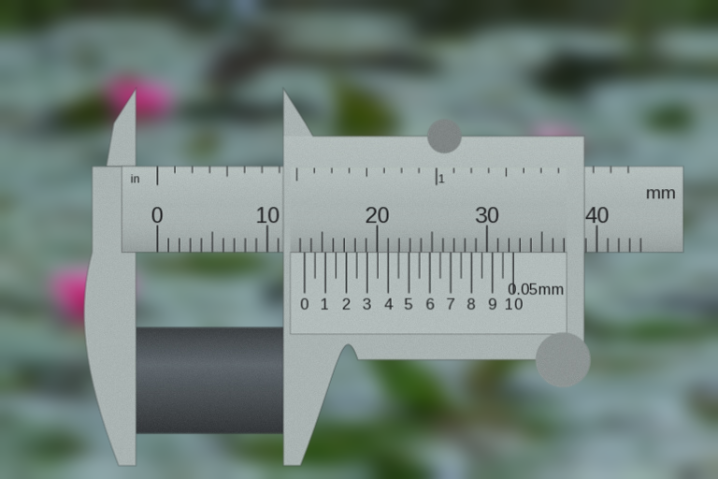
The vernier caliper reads 13.4 mm
